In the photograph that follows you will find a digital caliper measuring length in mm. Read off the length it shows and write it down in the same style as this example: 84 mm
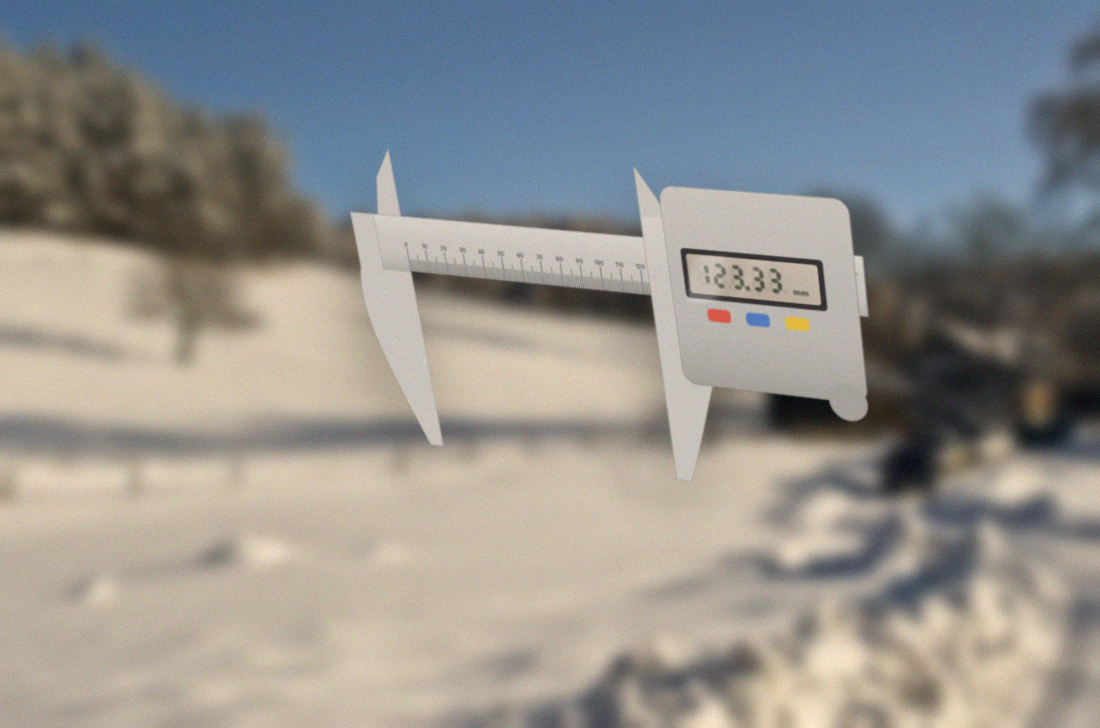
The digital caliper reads 123.33 mm
